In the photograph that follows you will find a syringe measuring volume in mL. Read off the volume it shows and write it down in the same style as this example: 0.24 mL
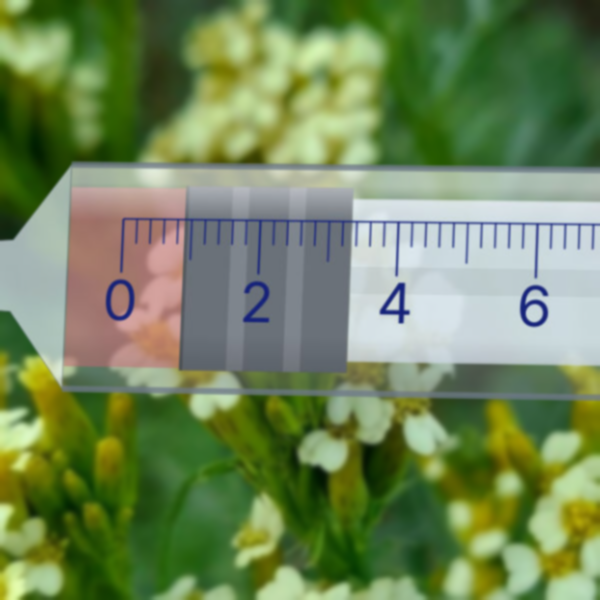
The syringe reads 0.9 mL
